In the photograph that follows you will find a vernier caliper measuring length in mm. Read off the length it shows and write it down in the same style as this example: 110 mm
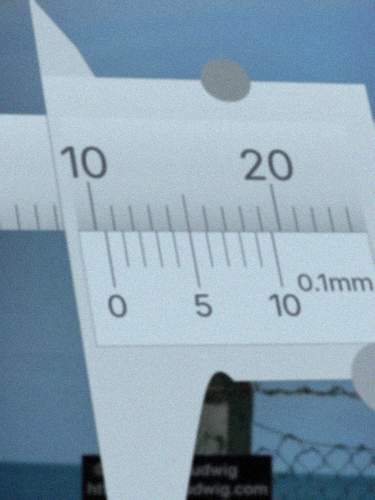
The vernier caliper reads 10.5 mm
